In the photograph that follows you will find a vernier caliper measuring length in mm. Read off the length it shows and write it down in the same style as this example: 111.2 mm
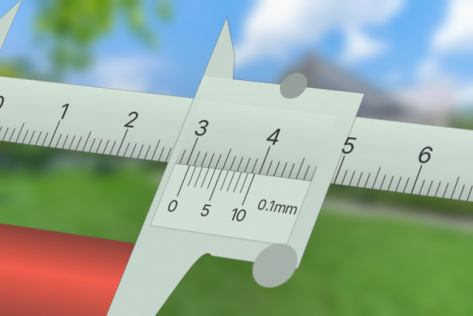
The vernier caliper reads 30.4 mm
